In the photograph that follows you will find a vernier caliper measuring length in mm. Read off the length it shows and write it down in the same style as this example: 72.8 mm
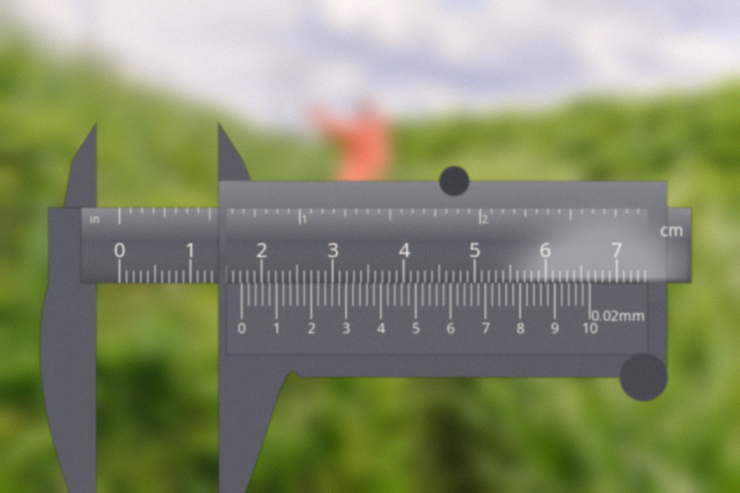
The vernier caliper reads 17.2 mm
